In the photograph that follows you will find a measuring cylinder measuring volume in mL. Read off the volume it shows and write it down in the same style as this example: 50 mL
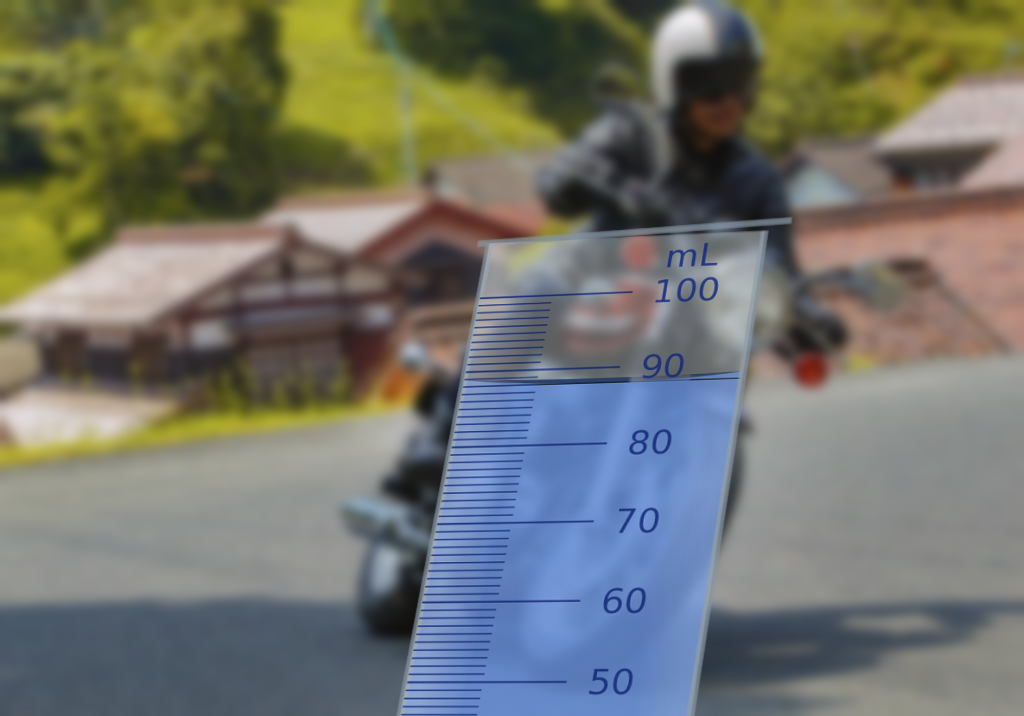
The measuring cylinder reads 88 mL
